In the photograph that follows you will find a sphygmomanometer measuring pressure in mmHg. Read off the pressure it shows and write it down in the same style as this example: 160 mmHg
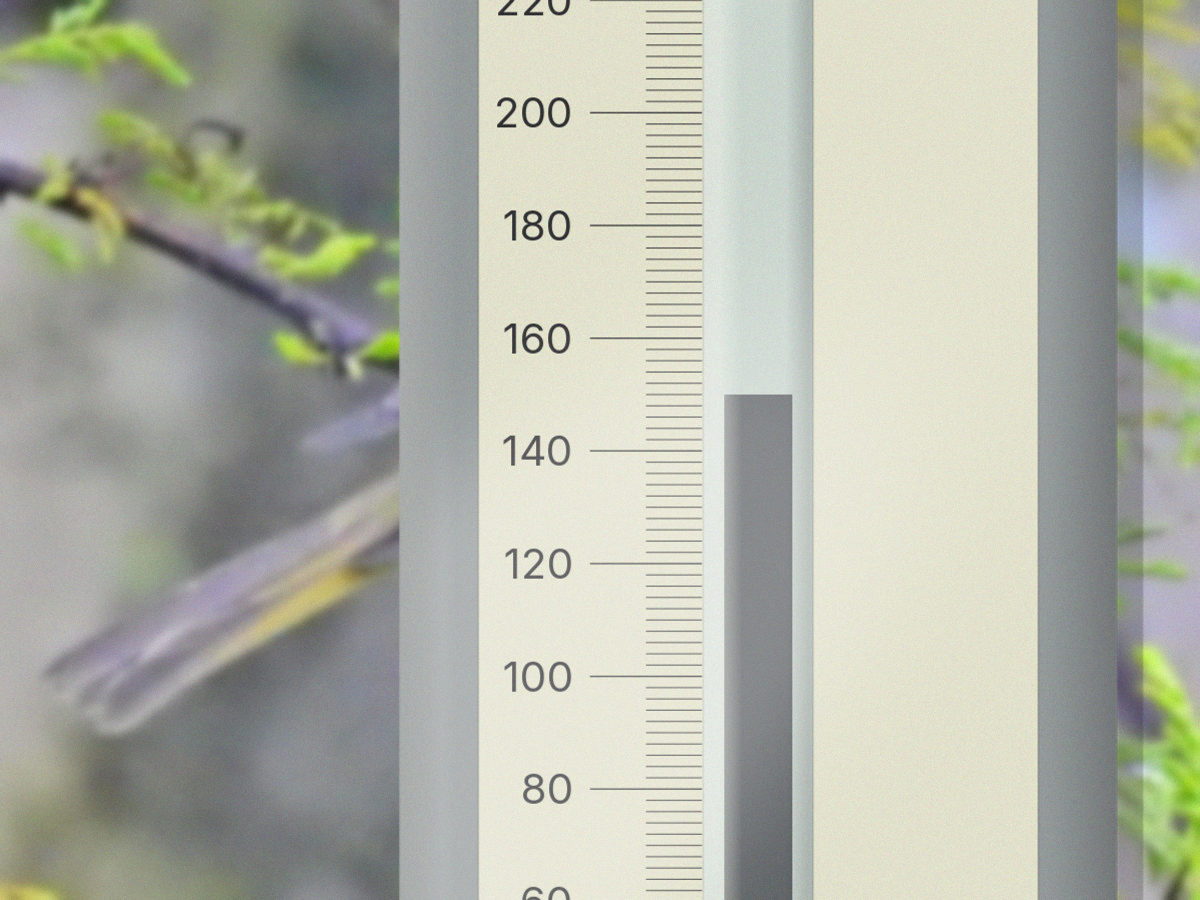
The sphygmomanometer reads 150 mmHg
